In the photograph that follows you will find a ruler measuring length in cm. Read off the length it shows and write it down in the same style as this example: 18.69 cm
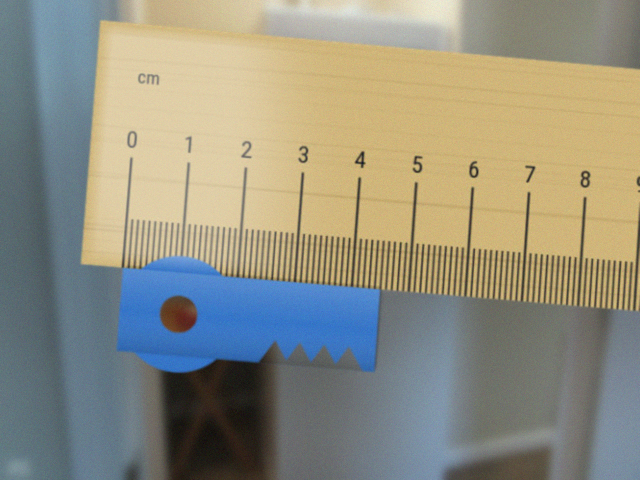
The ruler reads 4.5 cm
